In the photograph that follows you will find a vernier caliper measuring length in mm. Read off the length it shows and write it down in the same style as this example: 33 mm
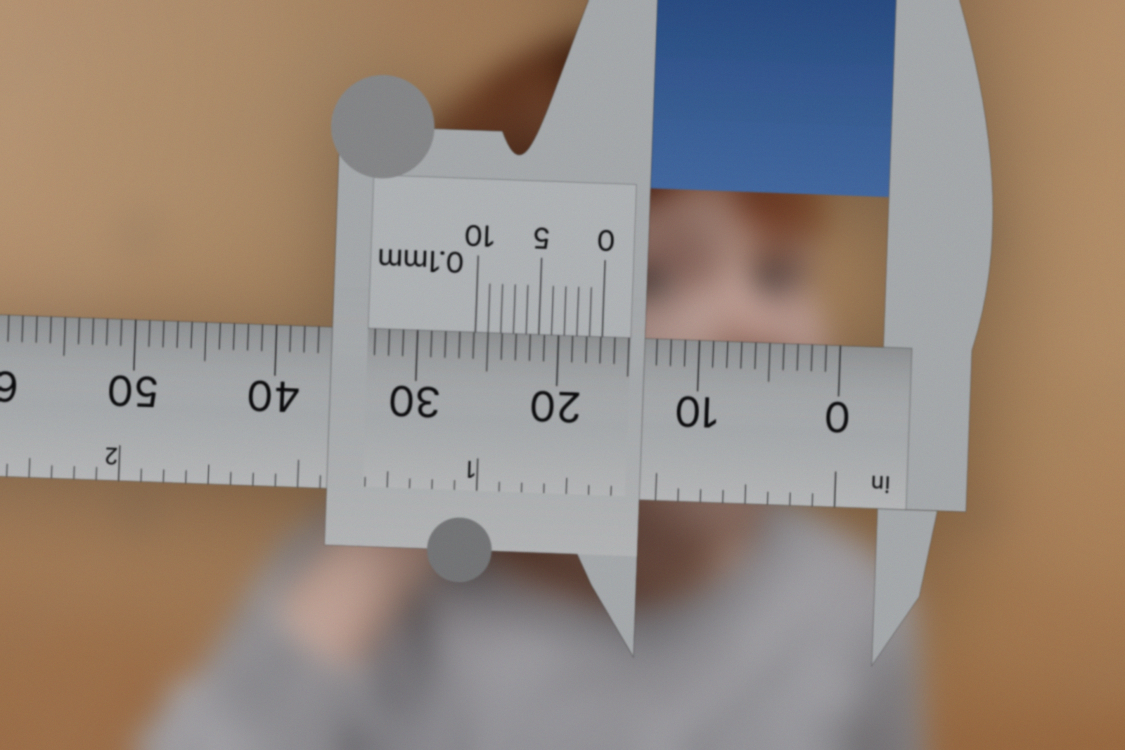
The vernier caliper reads 16.9 mm
